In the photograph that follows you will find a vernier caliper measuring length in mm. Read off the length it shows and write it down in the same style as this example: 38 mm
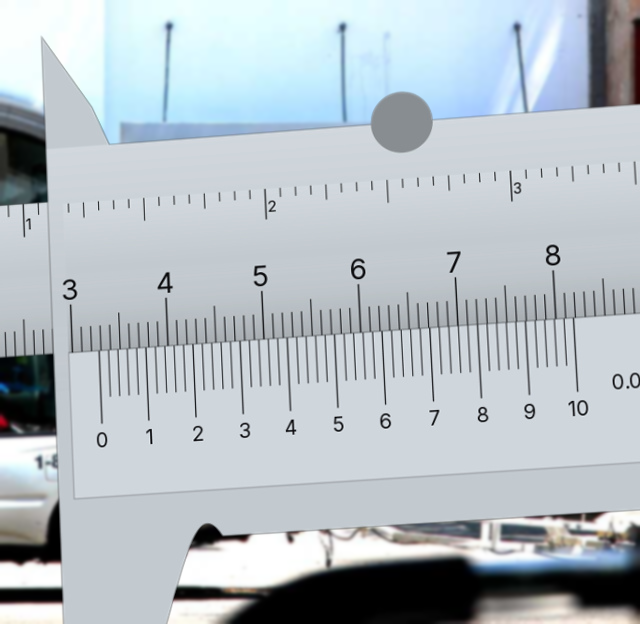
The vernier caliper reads 32.8 mm
